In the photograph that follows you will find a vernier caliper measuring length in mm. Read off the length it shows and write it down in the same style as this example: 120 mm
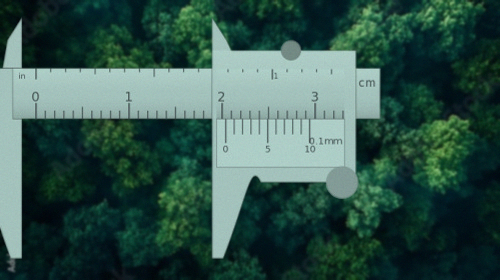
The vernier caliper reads 20.4 mm
